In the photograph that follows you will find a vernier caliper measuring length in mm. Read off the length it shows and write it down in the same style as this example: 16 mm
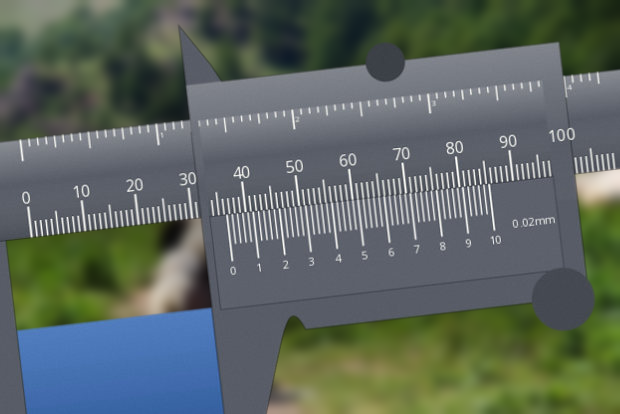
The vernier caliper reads 36.5 mm
